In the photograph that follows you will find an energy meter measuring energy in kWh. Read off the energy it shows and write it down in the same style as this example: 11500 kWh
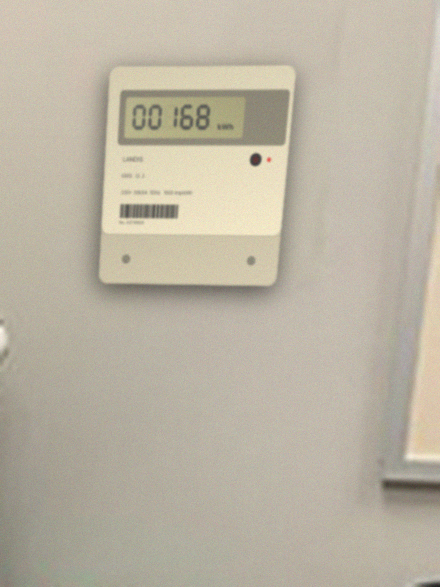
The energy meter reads 168 kWh
